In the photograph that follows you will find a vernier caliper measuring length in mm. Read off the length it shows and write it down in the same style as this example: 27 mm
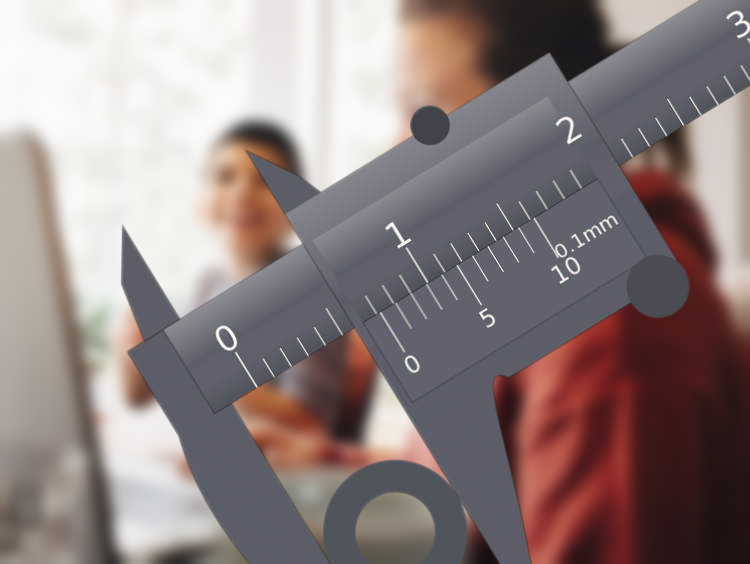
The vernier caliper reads 7.2 mm
